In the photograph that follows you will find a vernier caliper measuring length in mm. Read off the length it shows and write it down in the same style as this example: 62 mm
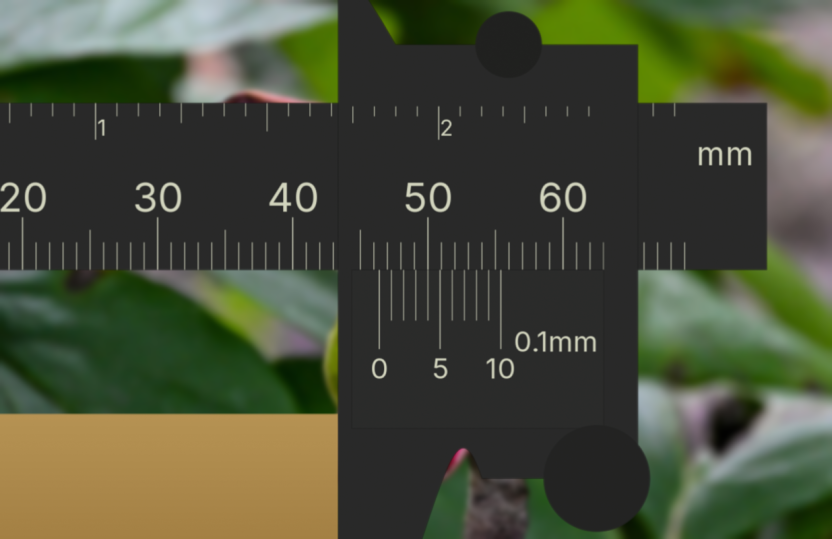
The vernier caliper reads 46.4 mm
